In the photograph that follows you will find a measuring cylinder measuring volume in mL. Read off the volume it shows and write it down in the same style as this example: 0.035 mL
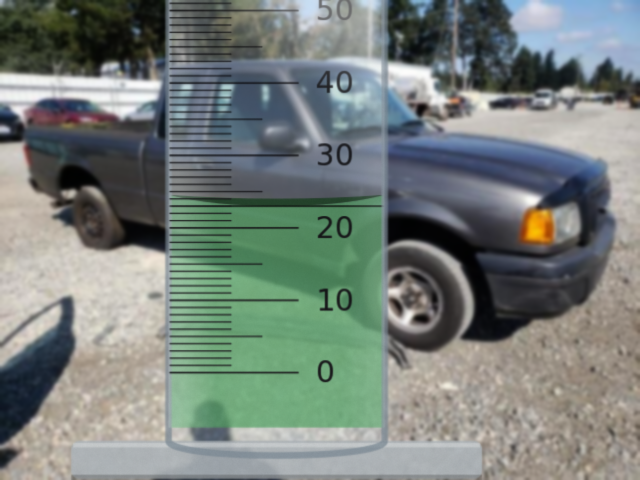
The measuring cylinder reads 23 mL
